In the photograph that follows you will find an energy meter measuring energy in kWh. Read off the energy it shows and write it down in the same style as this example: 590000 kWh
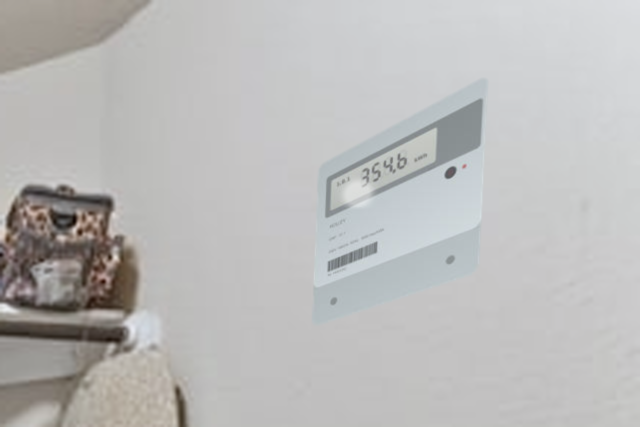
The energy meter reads 354.6 kWh
